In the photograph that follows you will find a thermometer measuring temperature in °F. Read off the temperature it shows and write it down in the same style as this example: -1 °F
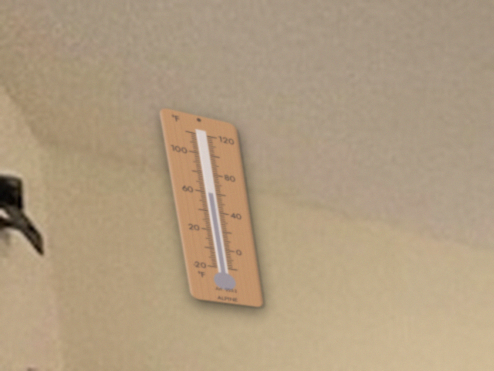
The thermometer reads 60 °F
